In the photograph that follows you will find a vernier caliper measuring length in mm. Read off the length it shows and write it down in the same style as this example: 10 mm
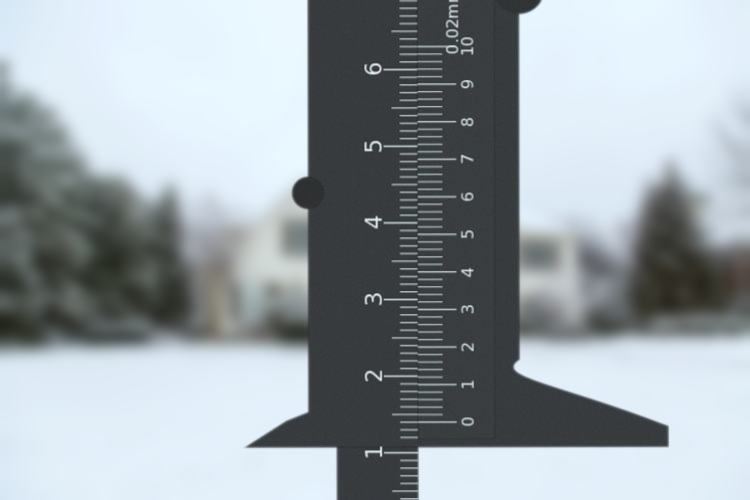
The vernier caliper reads 14.0 mm
